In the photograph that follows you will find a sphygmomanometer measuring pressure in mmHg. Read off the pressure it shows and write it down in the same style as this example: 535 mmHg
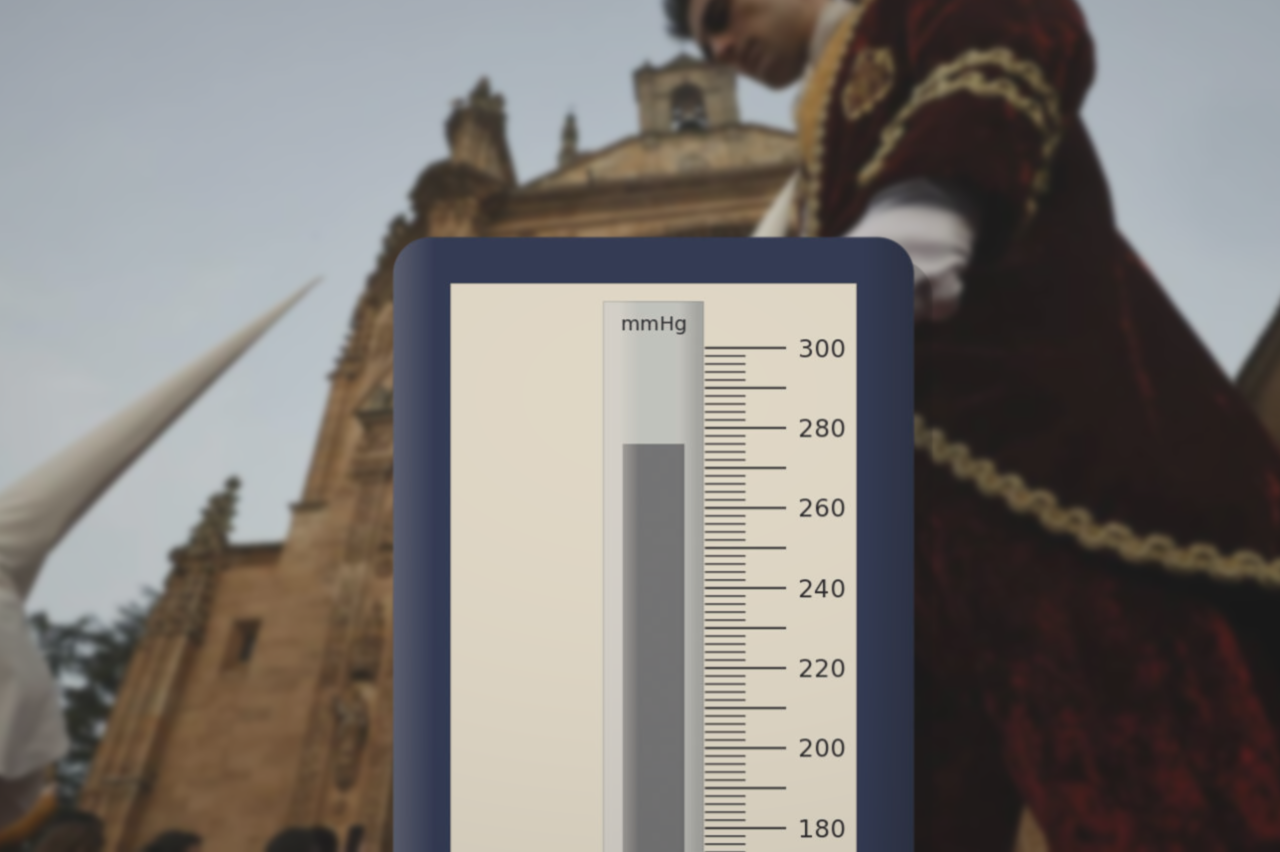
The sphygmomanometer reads 276 mmHg
